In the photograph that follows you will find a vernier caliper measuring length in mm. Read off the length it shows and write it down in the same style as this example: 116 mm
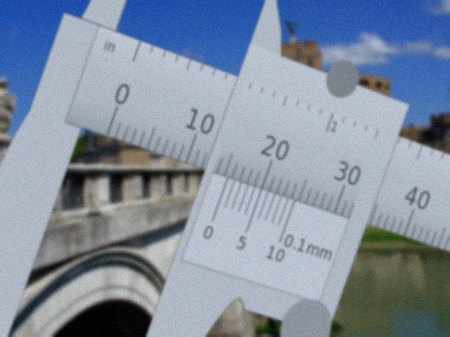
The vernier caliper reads 15.5 mm
